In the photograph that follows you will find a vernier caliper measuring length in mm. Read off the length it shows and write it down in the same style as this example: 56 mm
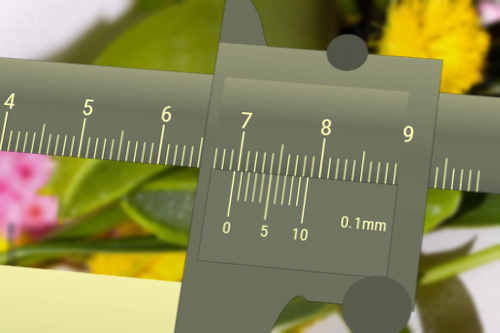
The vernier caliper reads 69.6 mm
